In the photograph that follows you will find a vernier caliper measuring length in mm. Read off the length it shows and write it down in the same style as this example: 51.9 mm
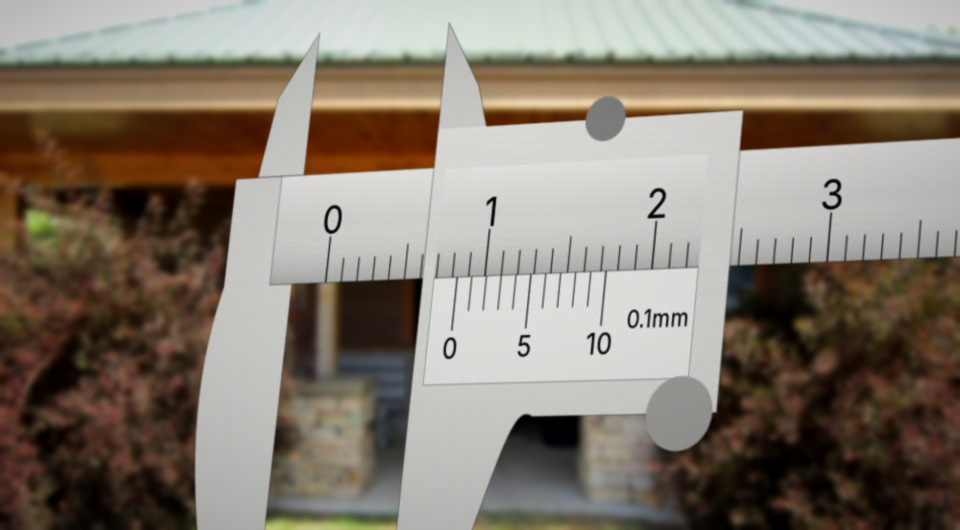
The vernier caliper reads 8.3 mm
